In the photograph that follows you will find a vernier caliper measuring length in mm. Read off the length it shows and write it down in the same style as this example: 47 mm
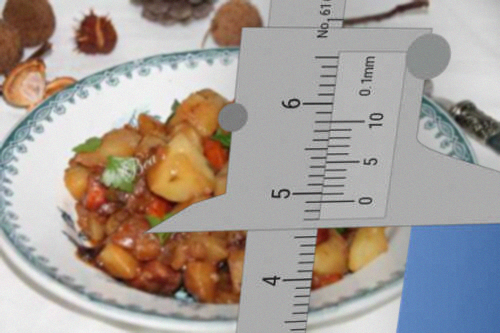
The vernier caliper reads 49.0 mm
